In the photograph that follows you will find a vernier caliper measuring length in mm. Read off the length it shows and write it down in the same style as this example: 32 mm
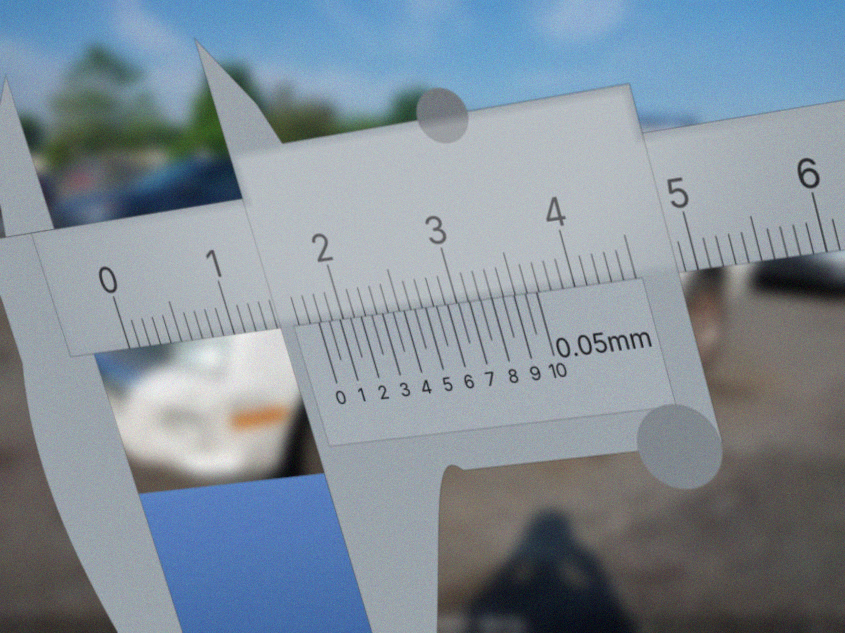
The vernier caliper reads 17.8 mm
